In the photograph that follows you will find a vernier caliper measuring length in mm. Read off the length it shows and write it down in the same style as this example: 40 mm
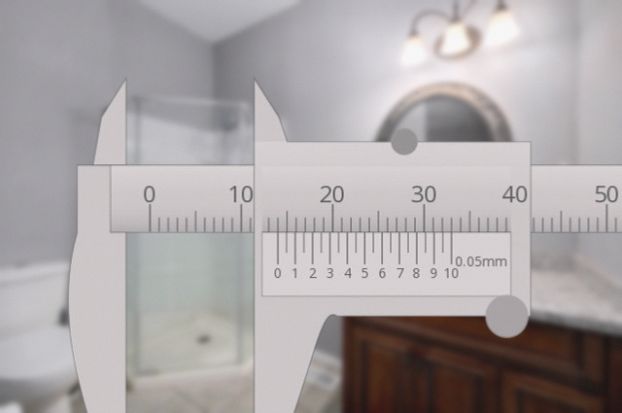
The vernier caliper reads 14.0 mm
